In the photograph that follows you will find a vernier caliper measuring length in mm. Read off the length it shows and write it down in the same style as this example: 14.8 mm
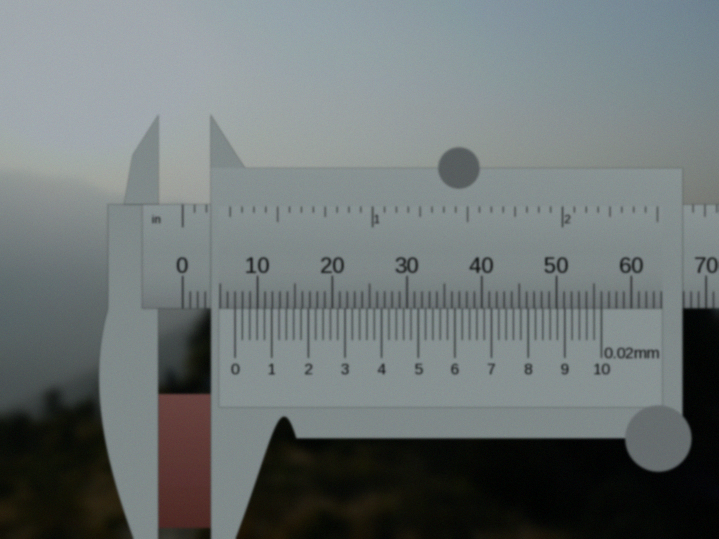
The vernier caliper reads 7.0 mm
